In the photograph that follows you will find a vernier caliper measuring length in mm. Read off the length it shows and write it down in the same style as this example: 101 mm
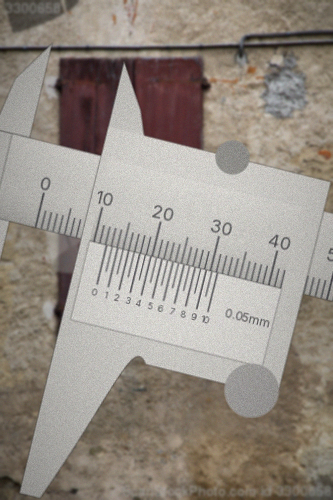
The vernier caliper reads 12.2 mm
